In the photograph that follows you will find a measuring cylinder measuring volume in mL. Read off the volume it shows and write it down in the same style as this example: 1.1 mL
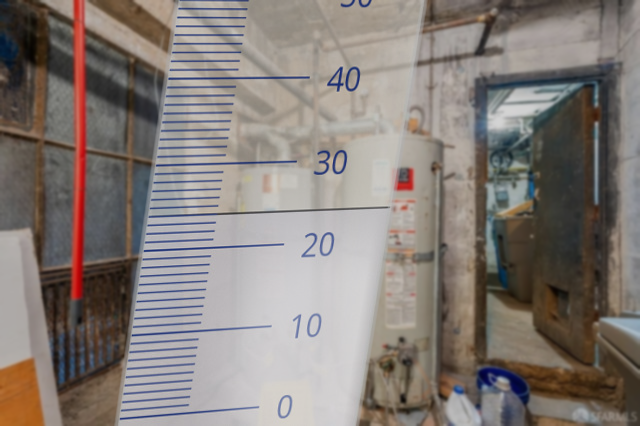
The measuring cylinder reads 24 mL
